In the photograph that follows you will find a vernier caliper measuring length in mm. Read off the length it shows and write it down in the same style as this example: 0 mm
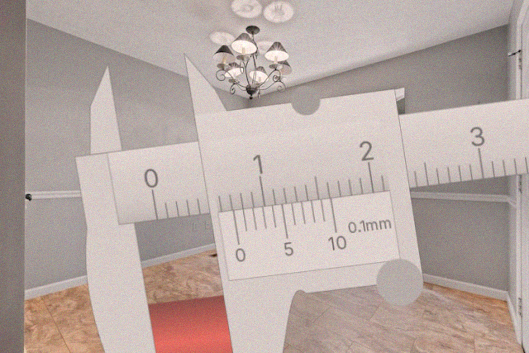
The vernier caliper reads 7.1 mm
